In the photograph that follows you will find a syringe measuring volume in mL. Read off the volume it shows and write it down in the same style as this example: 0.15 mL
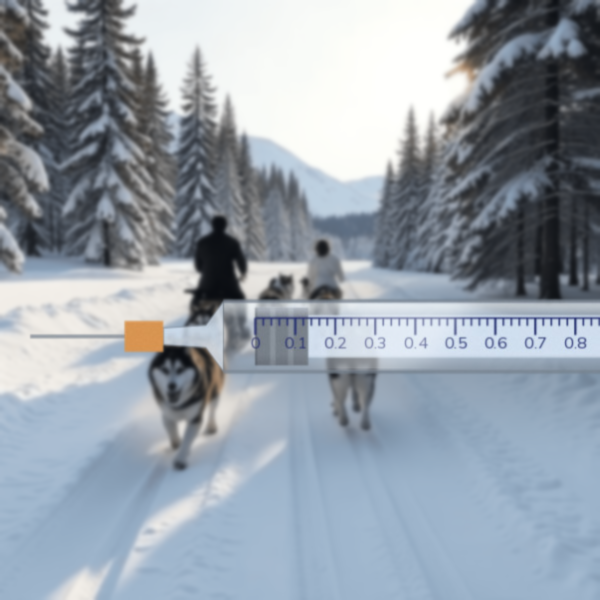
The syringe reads 0 mL
